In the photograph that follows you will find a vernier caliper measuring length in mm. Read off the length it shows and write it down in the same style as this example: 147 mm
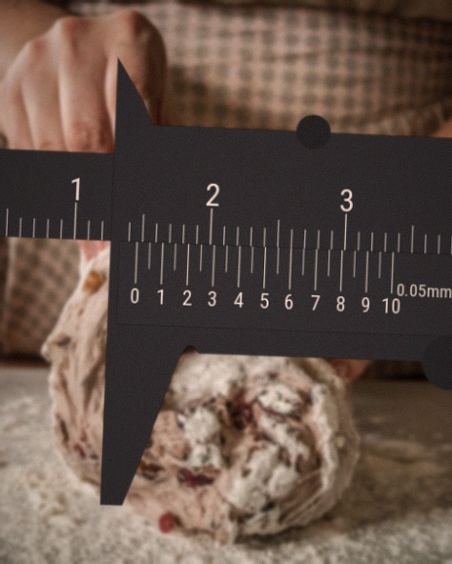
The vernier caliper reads 14.6 mm
